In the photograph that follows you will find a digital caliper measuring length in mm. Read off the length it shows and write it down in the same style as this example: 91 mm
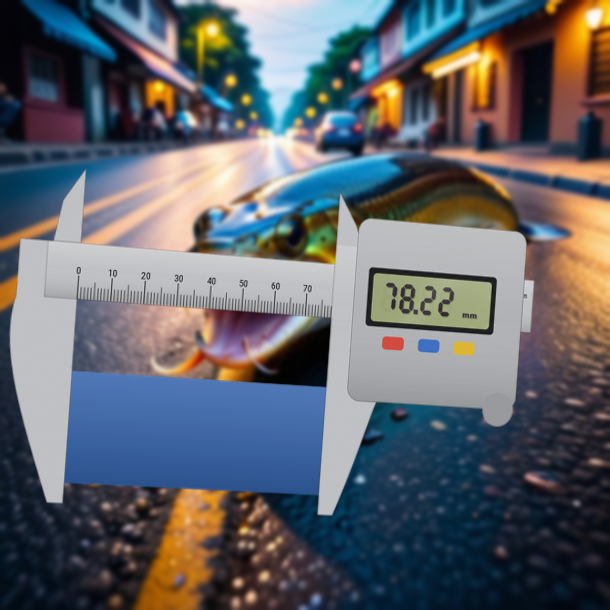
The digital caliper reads 78.22 mm
